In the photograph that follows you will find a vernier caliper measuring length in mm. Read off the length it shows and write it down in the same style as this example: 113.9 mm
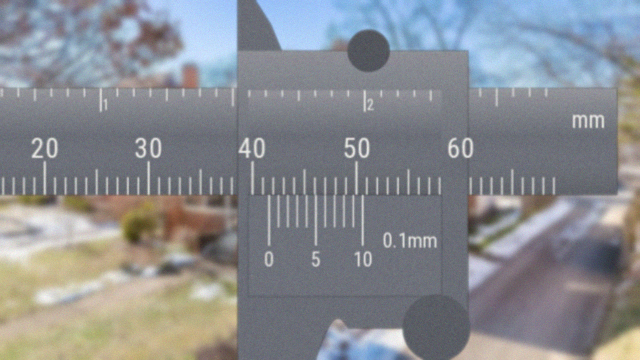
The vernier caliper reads 41.6 mm
